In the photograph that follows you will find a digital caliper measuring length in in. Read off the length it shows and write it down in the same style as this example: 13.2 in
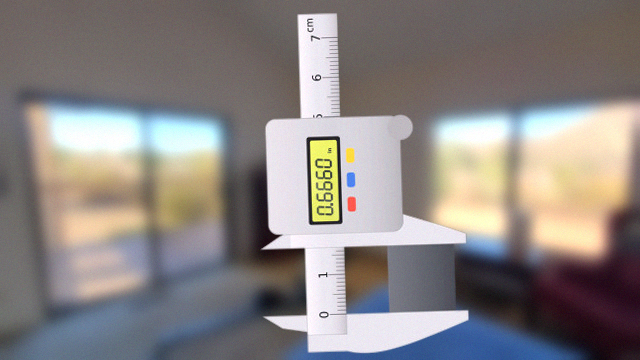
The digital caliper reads 0.6660 in
